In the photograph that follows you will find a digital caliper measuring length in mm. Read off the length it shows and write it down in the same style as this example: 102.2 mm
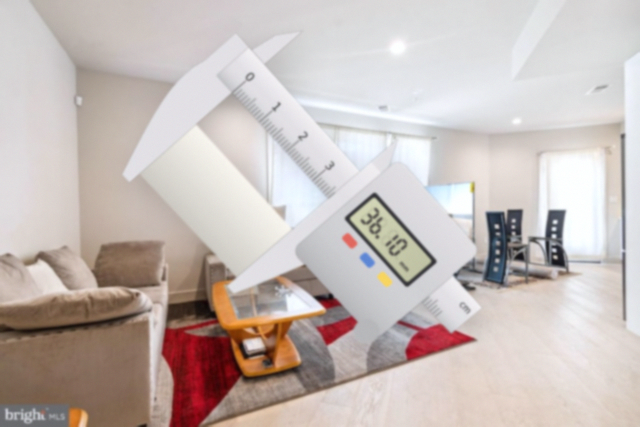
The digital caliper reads 36.10 mm
